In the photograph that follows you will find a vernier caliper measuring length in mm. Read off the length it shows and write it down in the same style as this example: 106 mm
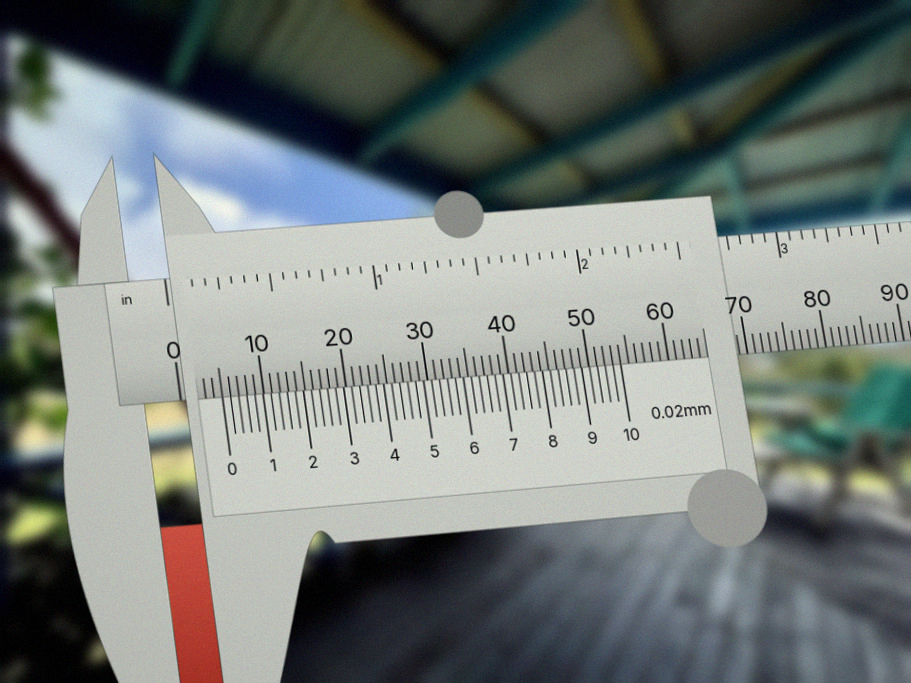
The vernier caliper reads 5.0 mm
